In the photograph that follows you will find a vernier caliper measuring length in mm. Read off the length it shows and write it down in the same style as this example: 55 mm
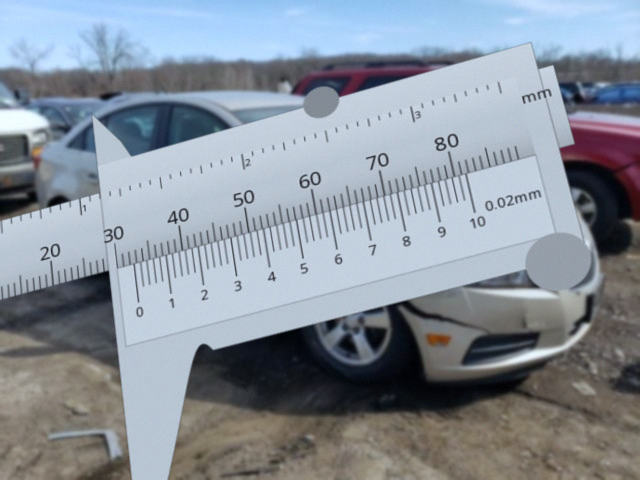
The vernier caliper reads 32.6 mm
